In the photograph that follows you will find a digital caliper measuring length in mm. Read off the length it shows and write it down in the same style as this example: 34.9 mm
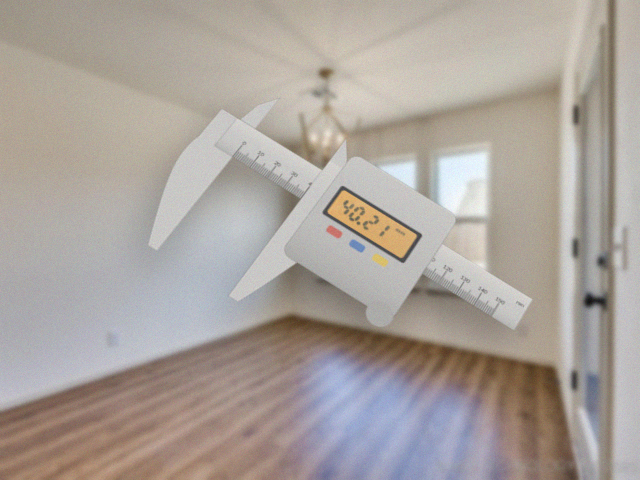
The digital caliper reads 40.21 mm
